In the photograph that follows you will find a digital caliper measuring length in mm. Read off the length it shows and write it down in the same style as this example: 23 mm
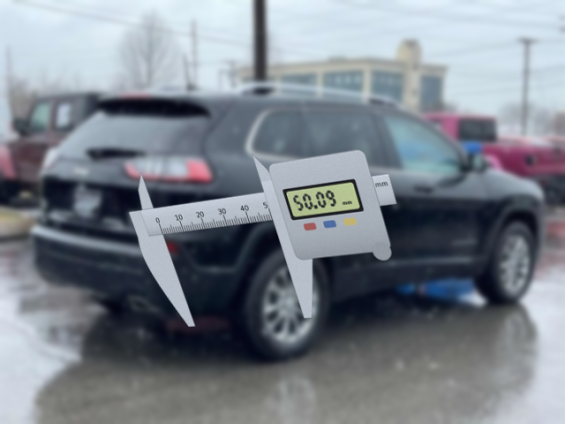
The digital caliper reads 50.09 mm
